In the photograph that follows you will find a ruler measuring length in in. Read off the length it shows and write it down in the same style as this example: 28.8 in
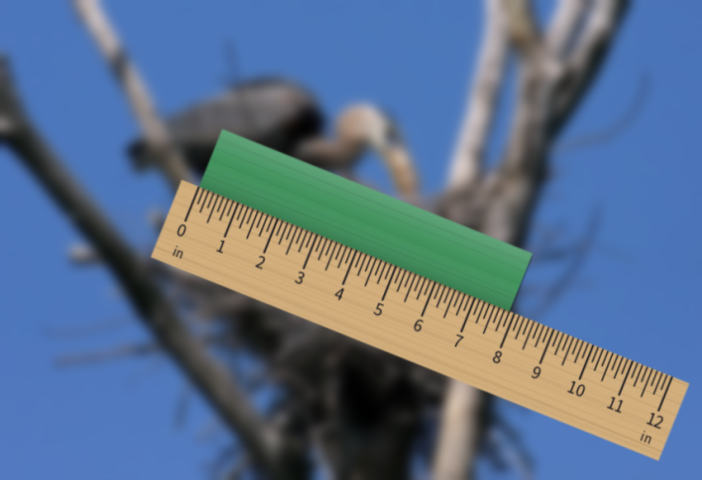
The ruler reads 7.875 in
